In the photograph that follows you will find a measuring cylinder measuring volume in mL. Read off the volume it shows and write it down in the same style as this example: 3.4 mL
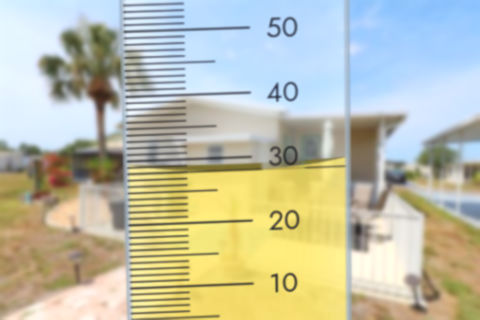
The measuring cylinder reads 28 mL
